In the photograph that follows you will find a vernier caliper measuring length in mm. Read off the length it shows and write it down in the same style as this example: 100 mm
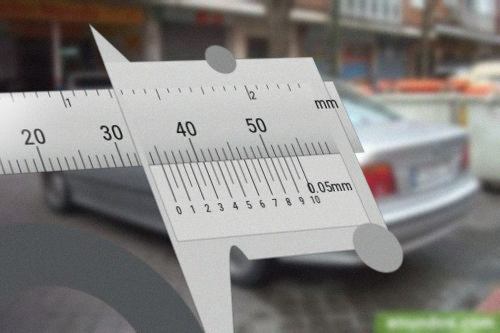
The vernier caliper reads 35.0 mm
